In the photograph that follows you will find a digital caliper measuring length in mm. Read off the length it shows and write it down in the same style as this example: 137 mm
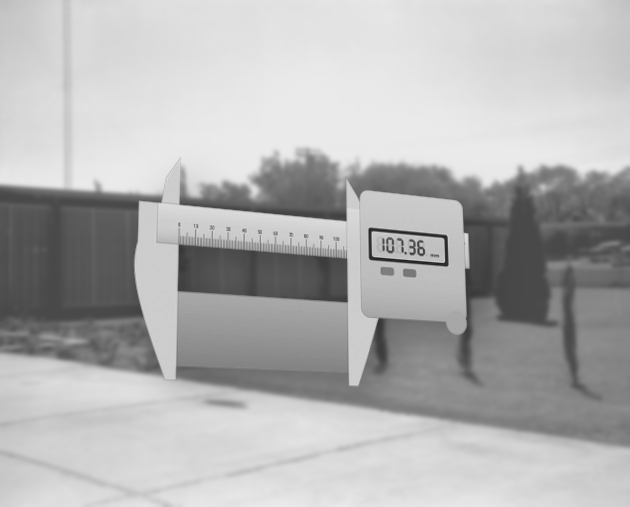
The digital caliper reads 107.36 mm
